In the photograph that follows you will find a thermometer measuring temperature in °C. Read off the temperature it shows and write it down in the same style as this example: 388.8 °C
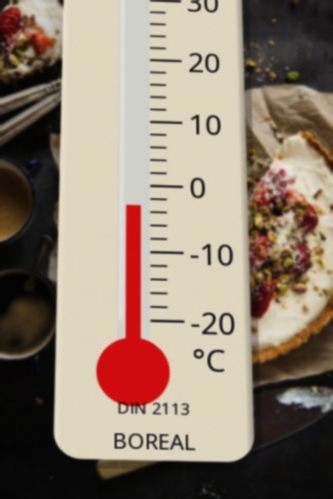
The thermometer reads -3 °C
